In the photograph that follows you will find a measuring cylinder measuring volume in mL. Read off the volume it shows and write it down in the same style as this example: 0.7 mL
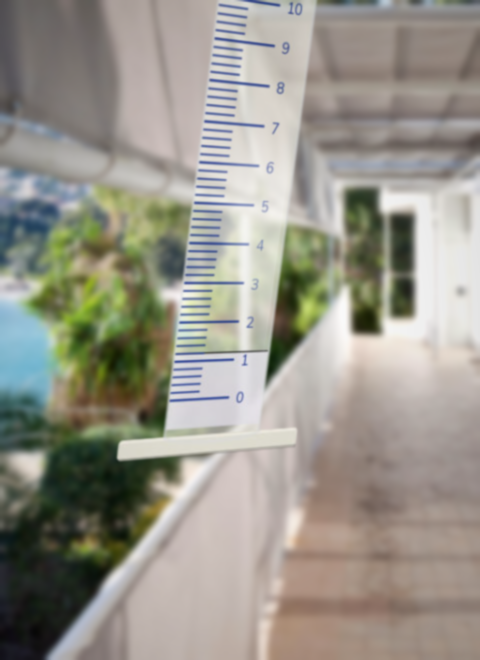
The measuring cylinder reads 1.2 mL
